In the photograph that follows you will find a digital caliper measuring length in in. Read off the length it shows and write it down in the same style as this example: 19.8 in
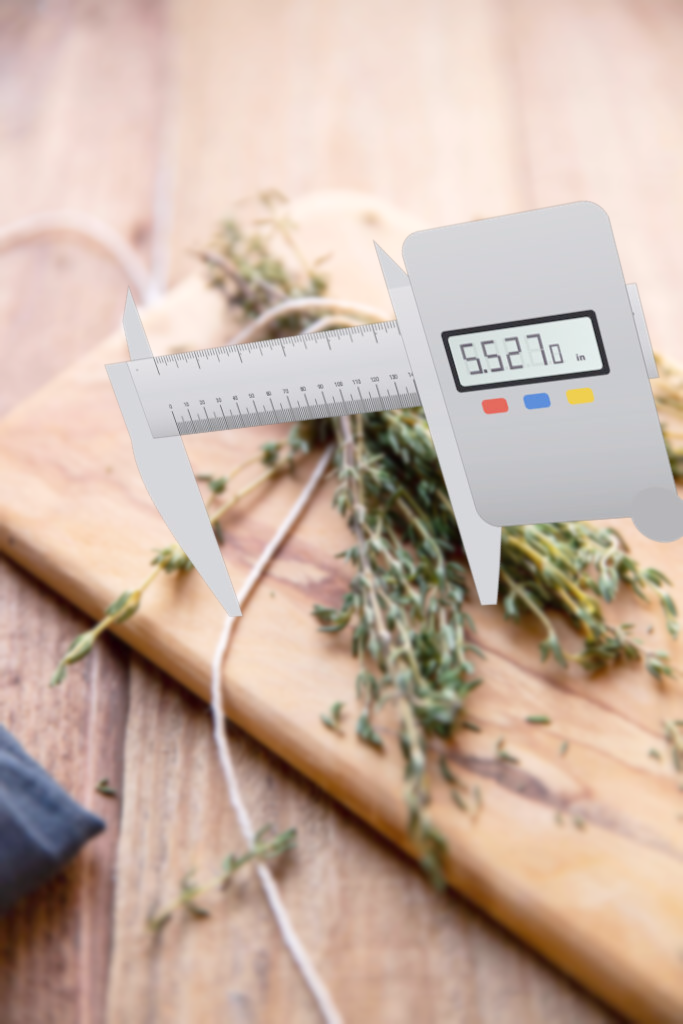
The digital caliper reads 5.5270 in
